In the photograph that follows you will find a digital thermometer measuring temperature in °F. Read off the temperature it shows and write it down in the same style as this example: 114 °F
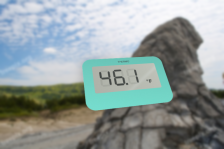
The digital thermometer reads 46.1 °F
